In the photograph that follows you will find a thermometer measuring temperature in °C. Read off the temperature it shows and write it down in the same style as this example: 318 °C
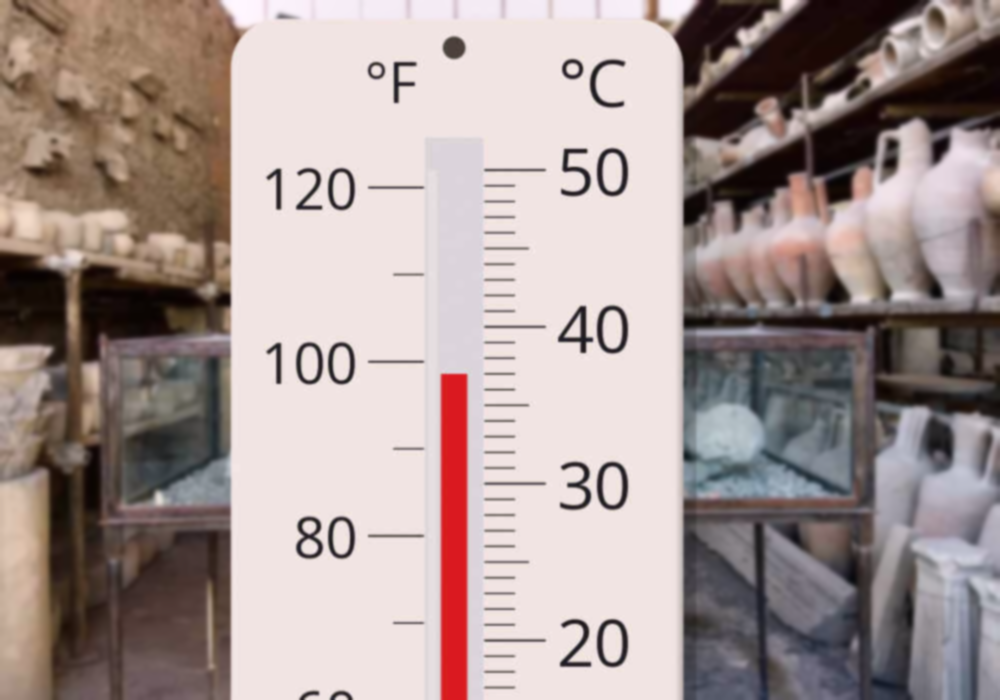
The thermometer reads 37 °C
